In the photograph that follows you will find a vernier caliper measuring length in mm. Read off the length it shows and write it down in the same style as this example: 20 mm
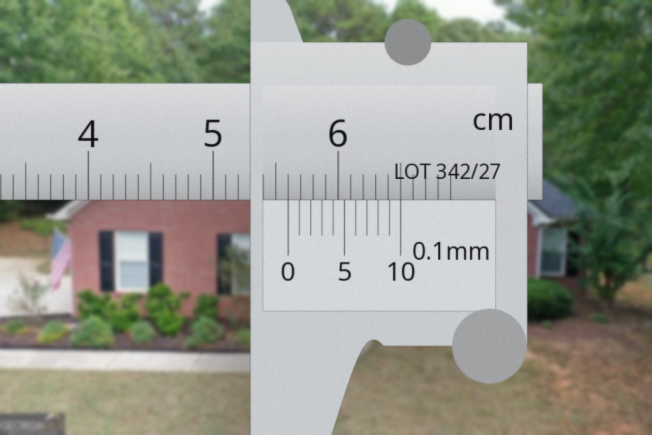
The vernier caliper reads 56.0 mm
